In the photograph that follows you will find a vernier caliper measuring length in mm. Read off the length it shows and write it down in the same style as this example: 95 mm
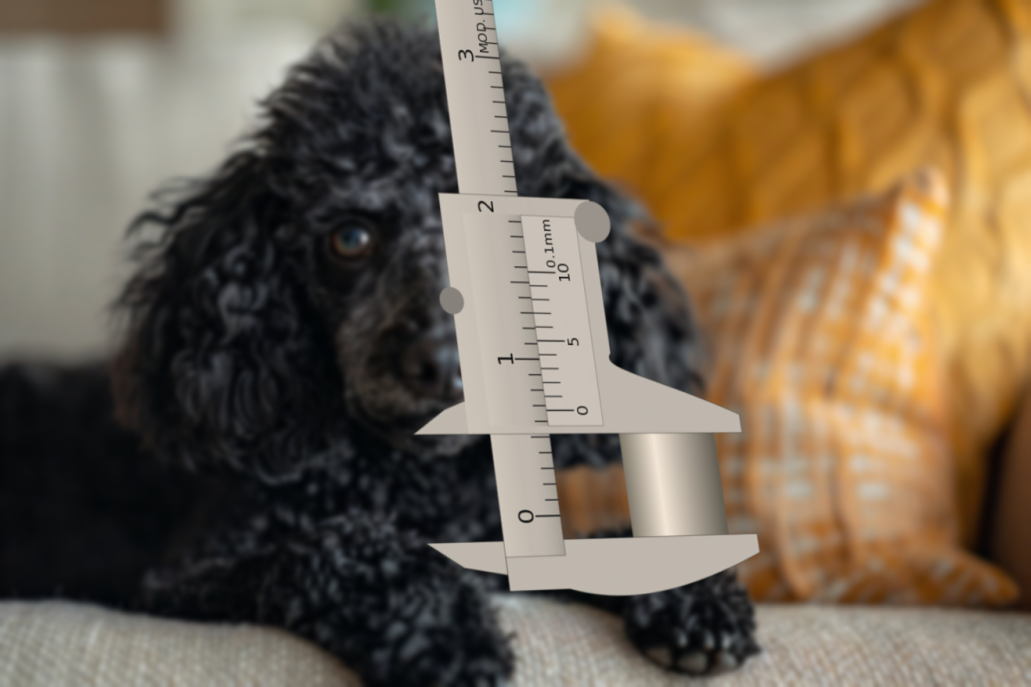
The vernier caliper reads 6.7 mm
